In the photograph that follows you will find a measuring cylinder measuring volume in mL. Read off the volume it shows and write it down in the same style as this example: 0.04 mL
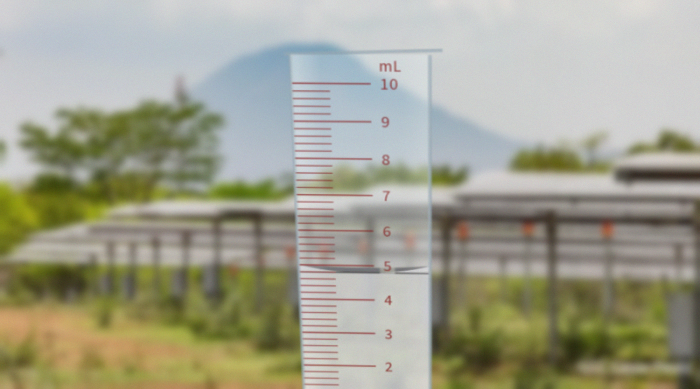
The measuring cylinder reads 4.8 mL
